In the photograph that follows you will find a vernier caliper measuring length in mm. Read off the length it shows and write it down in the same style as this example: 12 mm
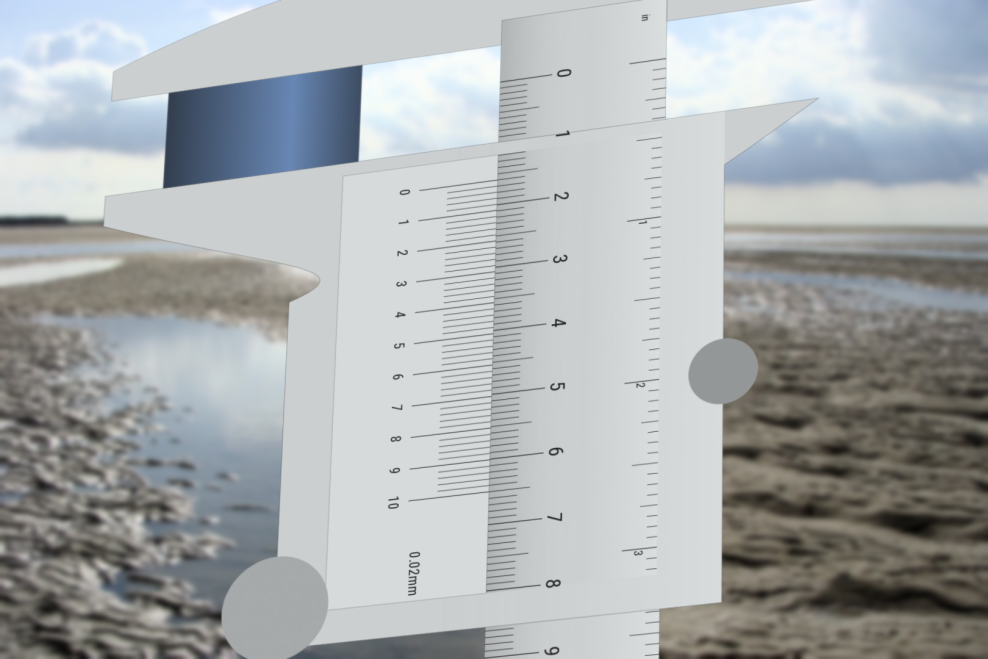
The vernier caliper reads 16.0 mm
